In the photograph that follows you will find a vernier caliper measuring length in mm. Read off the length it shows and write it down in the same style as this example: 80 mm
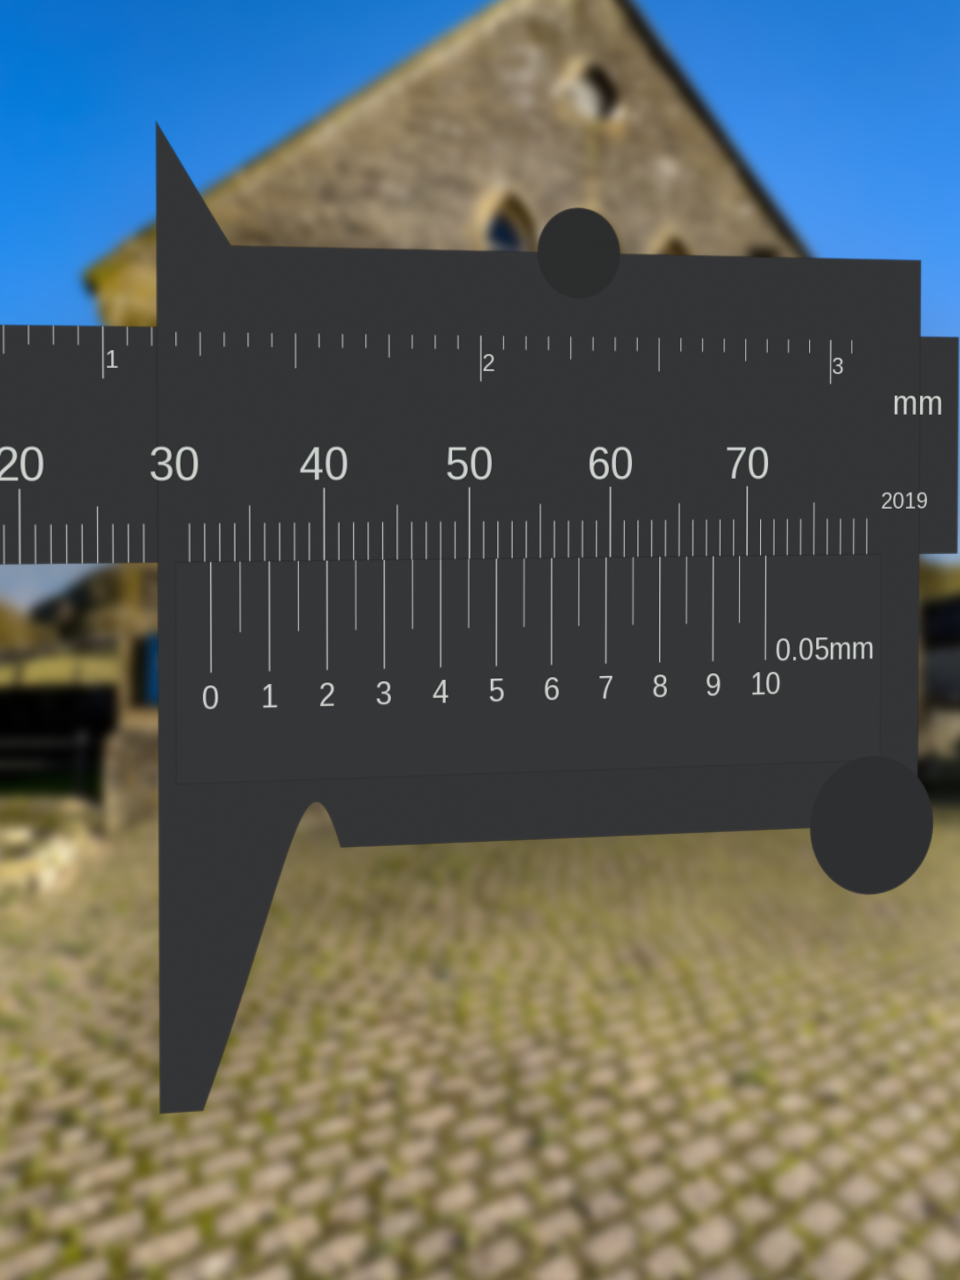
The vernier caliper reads 32.4 mm
